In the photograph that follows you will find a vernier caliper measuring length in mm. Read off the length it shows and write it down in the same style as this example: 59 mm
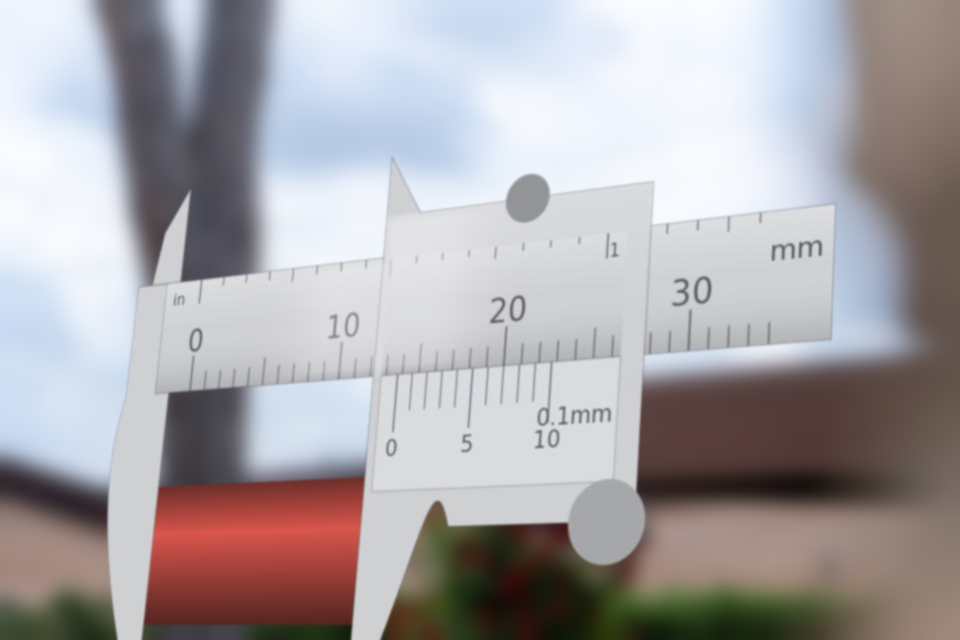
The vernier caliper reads 13.7 mm
